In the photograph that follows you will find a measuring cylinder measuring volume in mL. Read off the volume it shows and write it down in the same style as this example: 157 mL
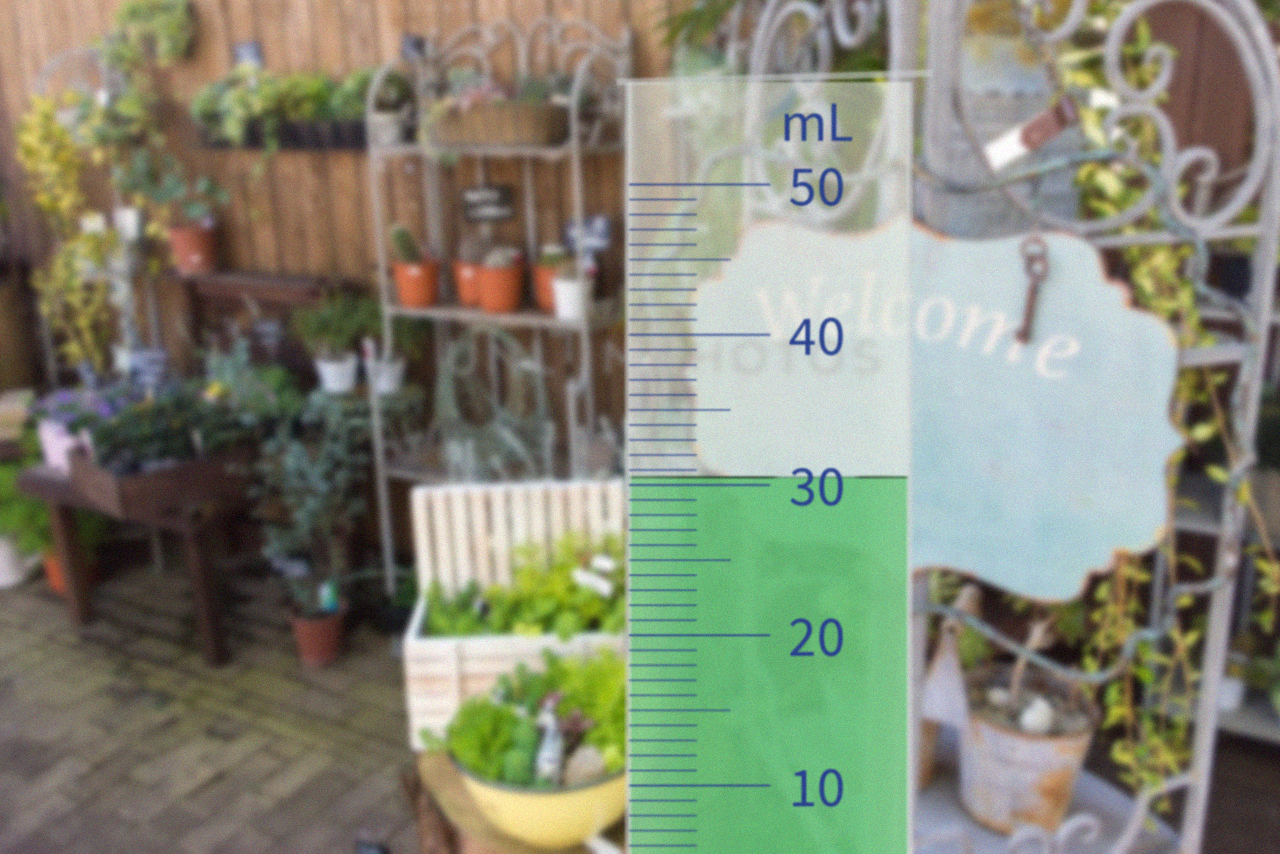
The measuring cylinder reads 30.5 mL
